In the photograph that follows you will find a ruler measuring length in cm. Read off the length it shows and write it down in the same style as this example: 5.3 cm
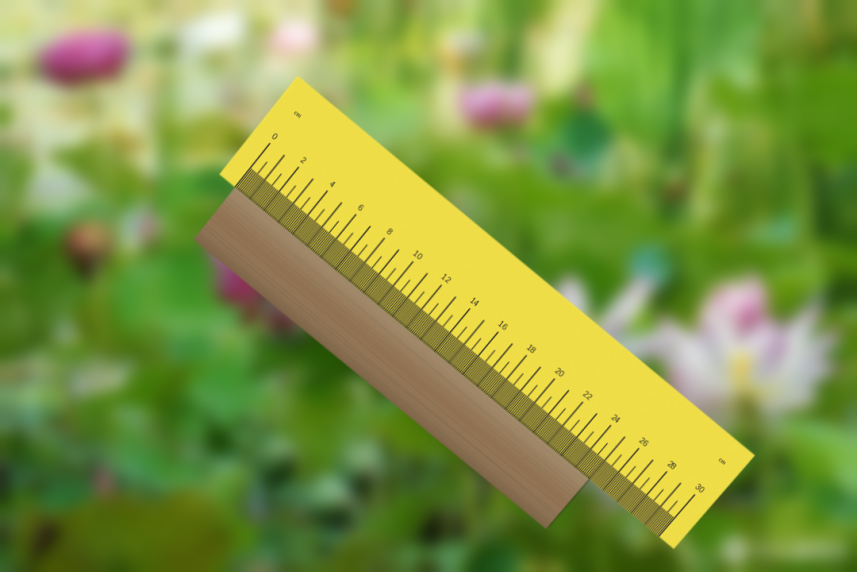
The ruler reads 25 cm
